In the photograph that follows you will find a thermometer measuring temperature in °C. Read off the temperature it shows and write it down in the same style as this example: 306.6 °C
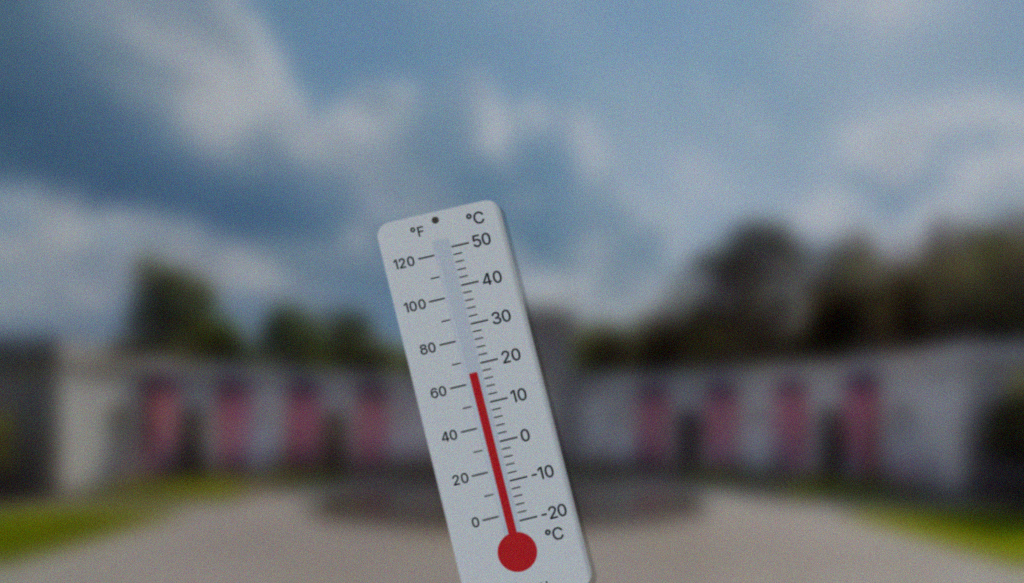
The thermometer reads 18 °C
